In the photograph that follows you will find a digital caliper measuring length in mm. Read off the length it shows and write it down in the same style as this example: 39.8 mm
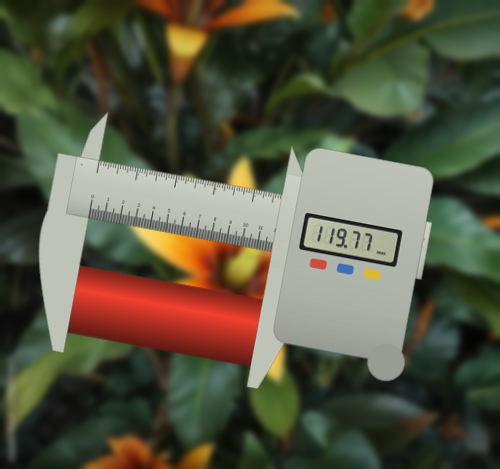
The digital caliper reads 119.77 mm
